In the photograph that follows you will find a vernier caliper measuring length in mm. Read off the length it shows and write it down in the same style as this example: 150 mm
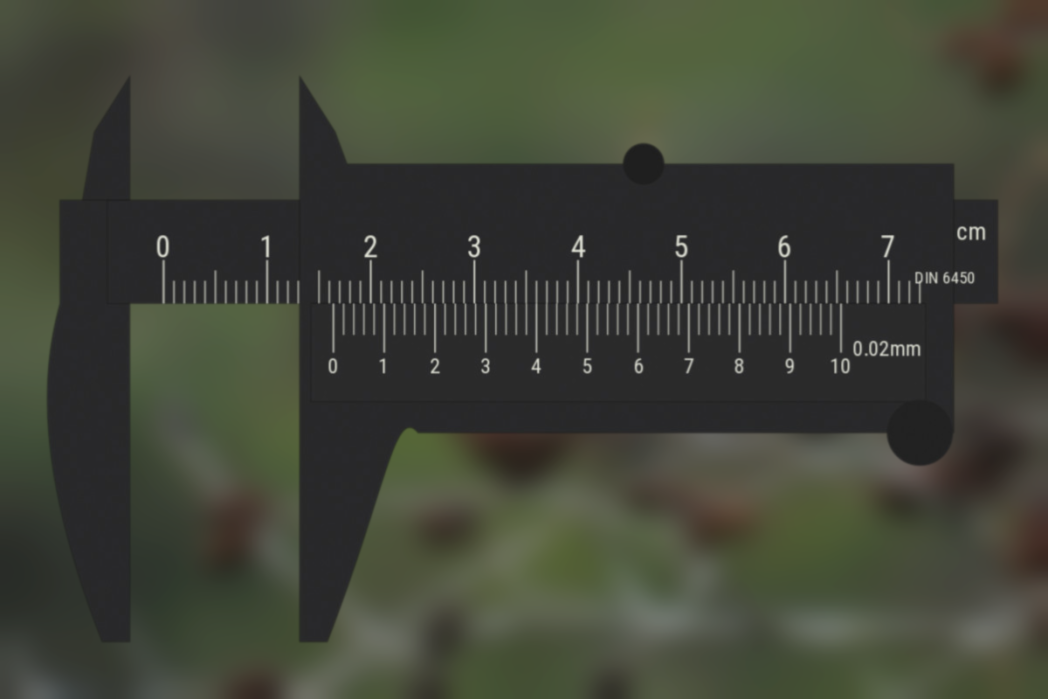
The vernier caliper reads 16.4 mm
